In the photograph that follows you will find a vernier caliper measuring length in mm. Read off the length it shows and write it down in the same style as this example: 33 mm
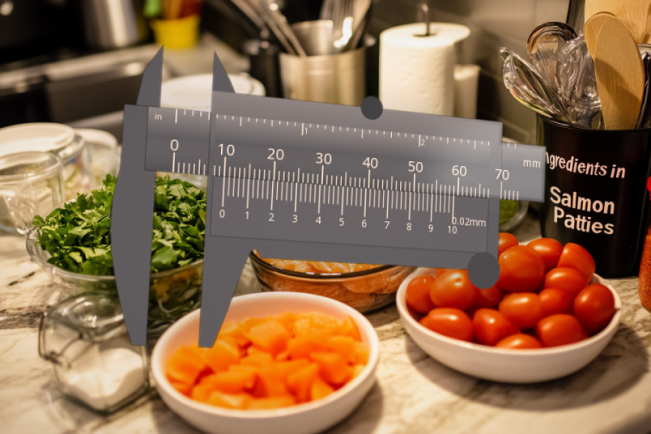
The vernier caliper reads 10.0 mm
